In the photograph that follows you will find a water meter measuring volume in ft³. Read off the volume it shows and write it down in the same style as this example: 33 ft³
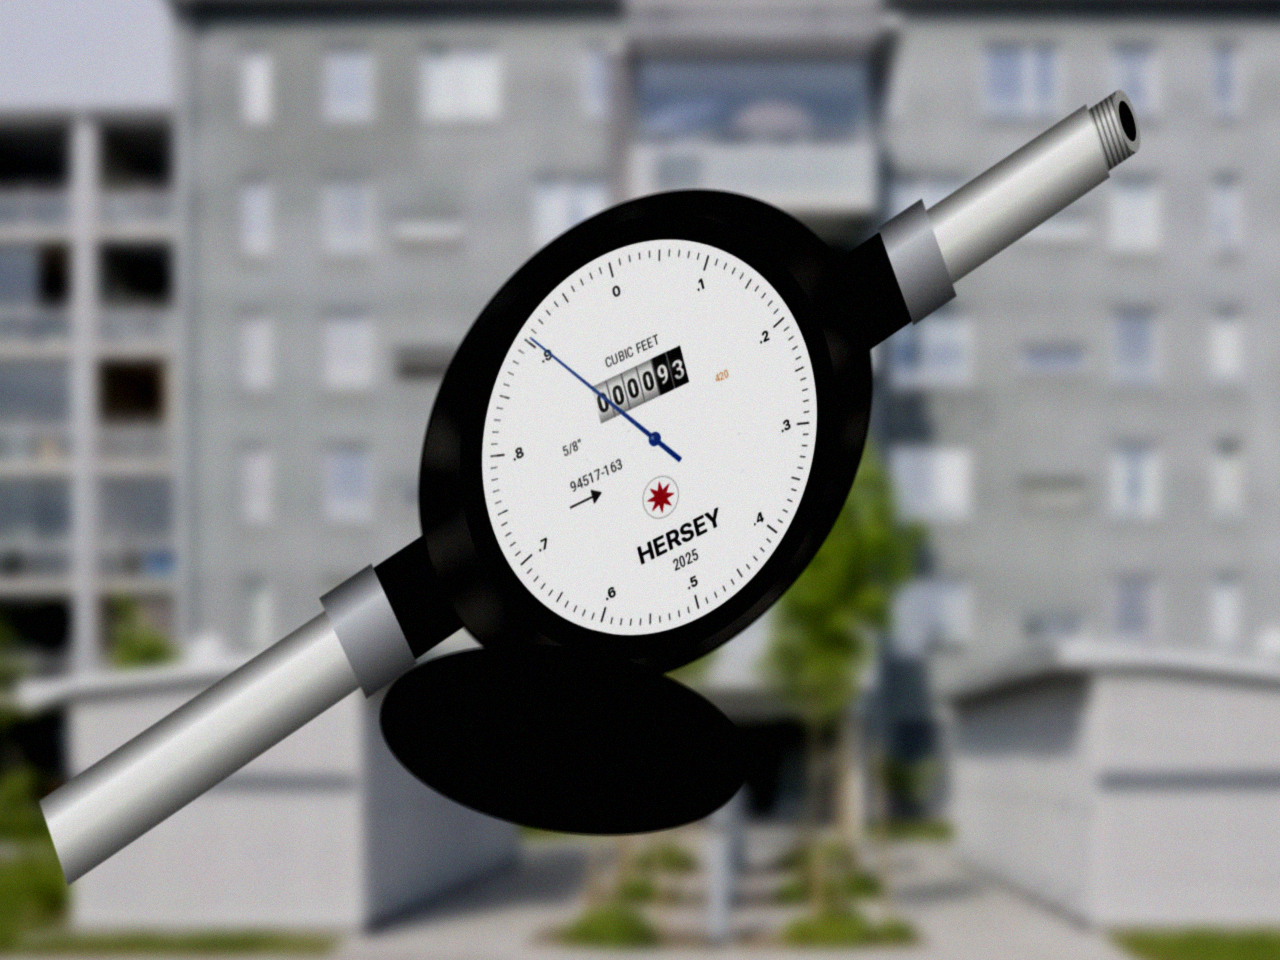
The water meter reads 92.90 ft³
